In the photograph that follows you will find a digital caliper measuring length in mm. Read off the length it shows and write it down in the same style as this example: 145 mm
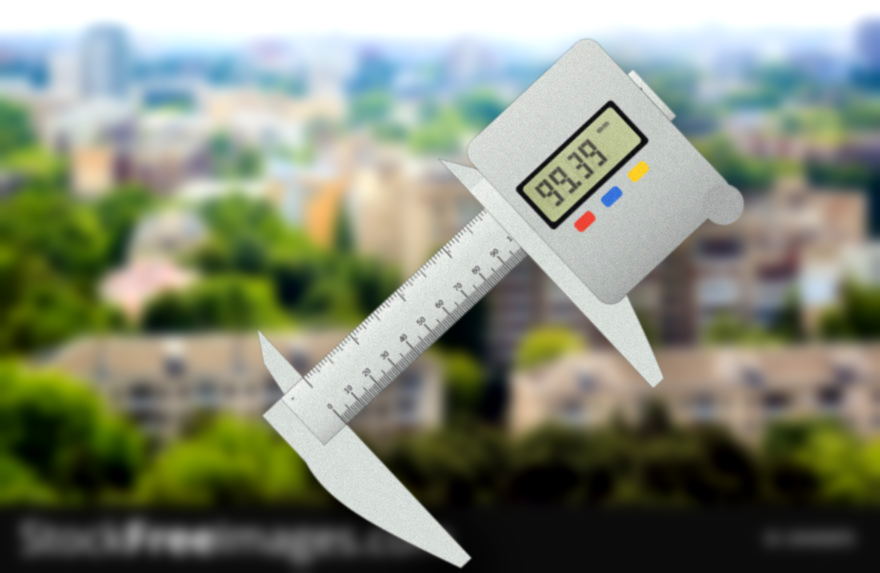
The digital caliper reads 99.39 mm
